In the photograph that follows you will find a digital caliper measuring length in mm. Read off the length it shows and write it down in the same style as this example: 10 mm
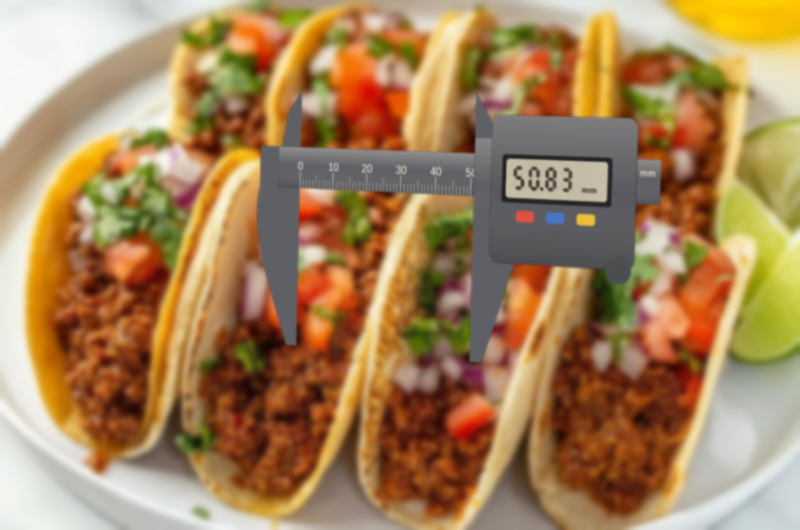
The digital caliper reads 50.83 mm
